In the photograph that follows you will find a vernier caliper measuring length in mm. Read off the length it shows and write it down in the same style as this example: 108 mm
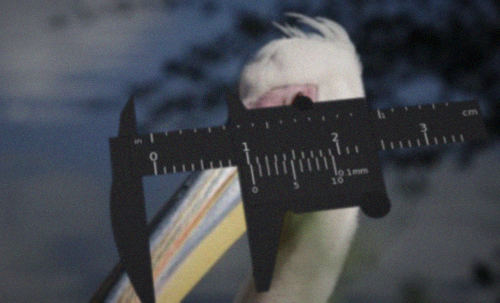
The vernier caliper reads 10.2 mm
